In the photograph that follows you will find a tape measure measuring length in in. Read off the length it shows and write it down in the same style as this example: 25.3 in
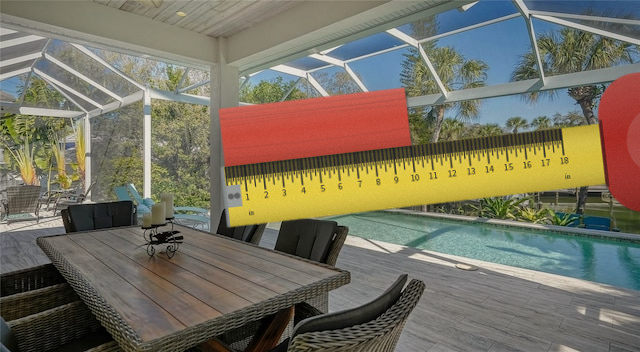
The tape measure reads 10 in
